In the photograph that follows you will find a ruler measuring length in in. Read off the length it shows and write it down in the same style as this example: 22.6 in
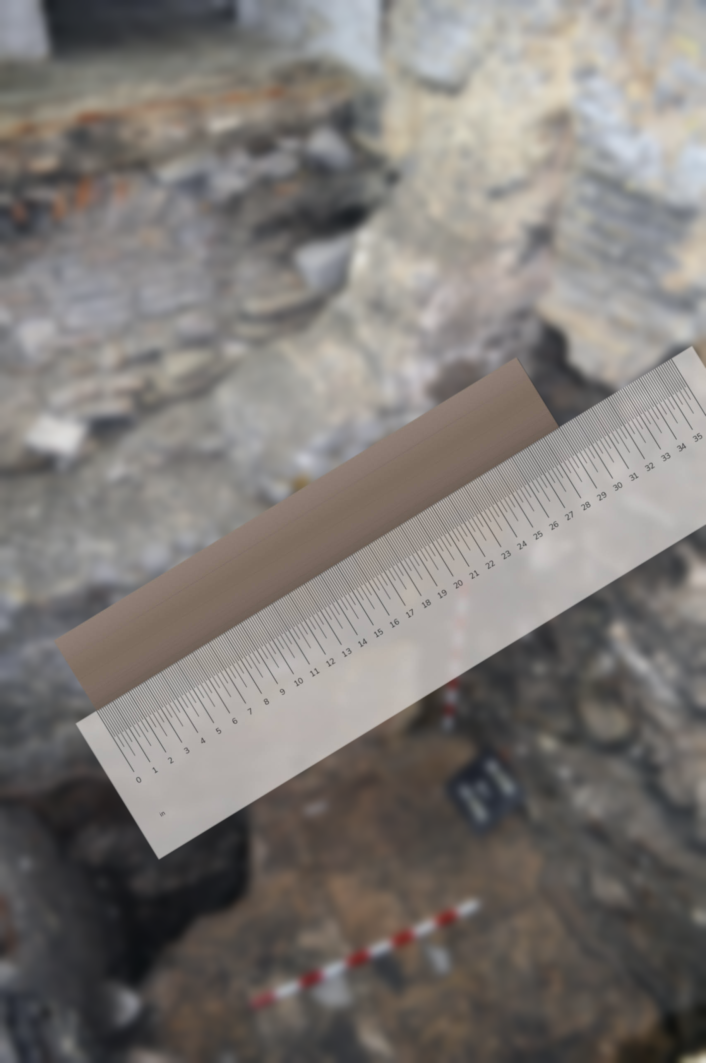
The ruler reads 29 in
